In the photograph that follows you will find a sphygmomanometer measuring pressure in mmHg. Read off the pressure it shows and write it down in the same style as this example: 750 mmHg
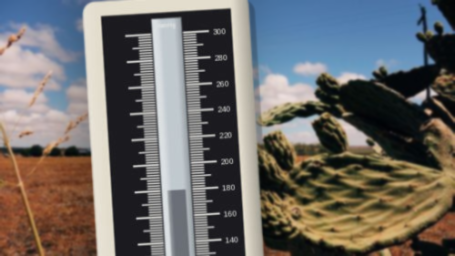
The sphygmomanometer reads 180 mmHg
